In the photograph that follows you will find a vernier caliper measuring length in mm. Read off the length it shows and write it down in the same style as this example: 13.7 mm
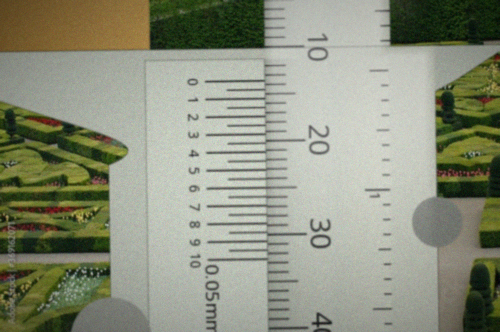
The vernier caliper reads 13.6 mm
